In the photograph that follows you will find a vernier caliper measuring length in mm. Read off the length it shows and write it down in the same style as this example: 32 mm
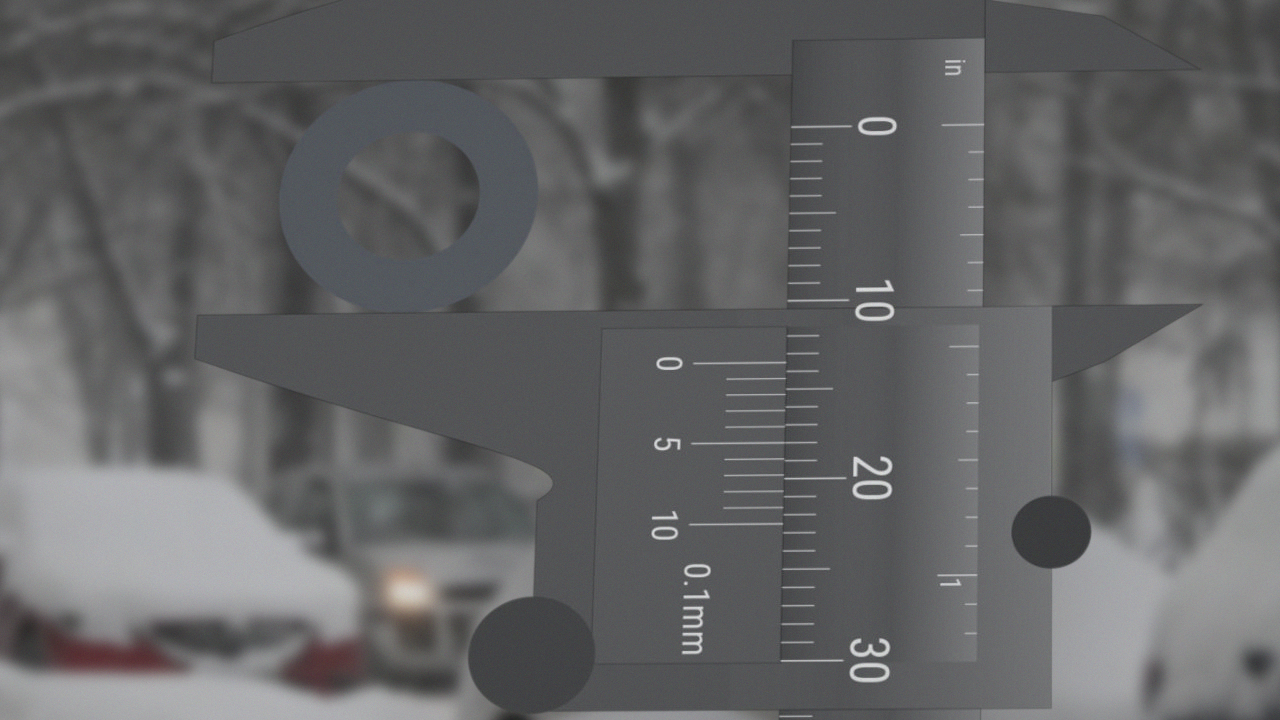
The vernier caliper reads 13.5 mm
